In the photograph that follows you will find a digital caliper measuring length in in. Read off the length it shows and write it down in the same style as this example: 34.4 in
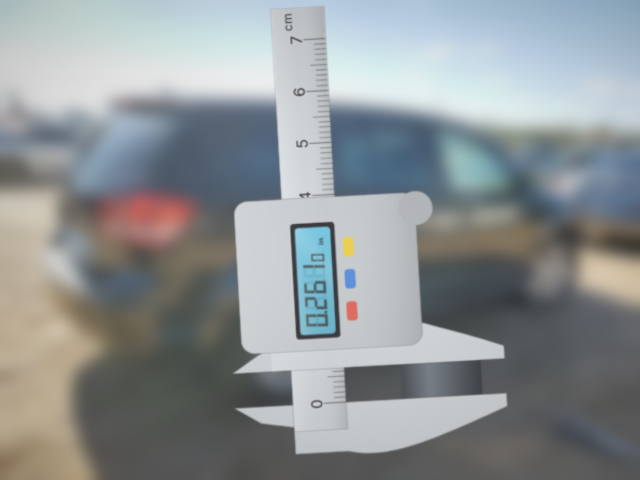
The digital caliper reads 0.2610 in
